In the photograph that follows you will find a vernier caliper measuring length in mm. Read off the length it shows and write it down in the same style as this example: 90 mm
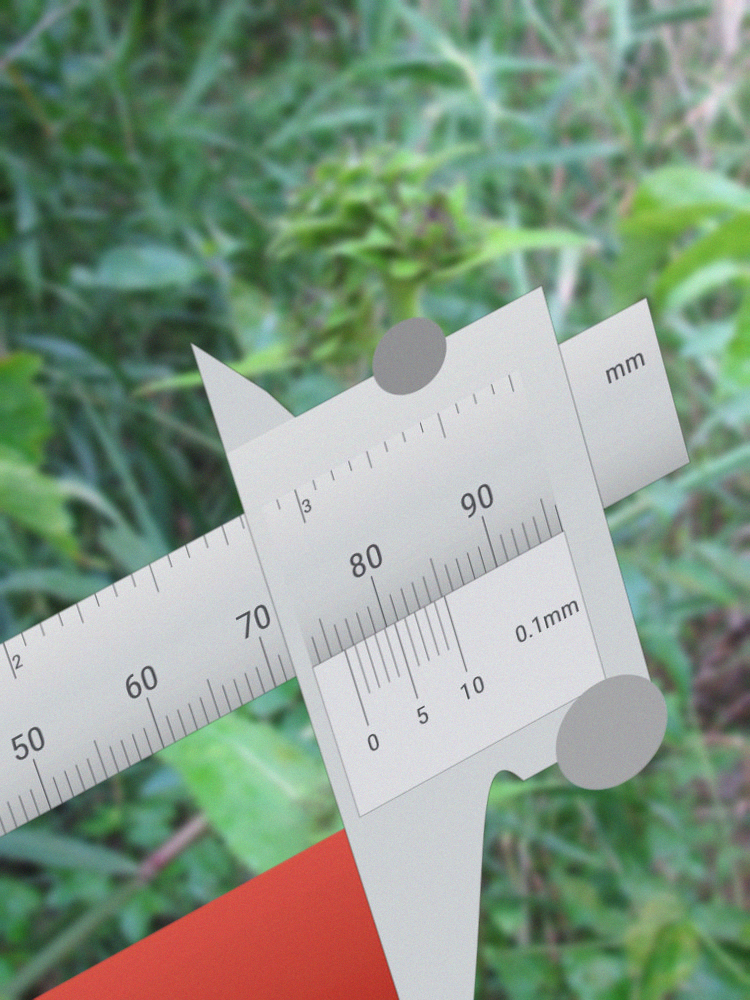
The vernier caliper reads 76.2 mm
